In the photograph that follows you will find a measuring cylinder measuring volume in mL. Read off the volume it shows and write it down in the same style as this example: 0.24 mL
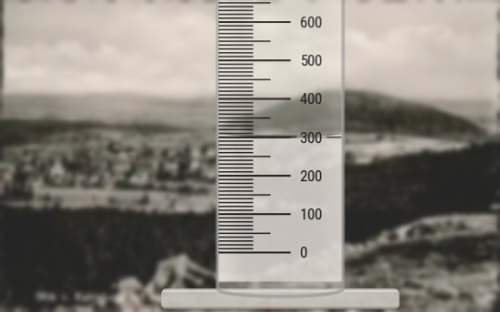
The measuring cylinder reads 300 mL
